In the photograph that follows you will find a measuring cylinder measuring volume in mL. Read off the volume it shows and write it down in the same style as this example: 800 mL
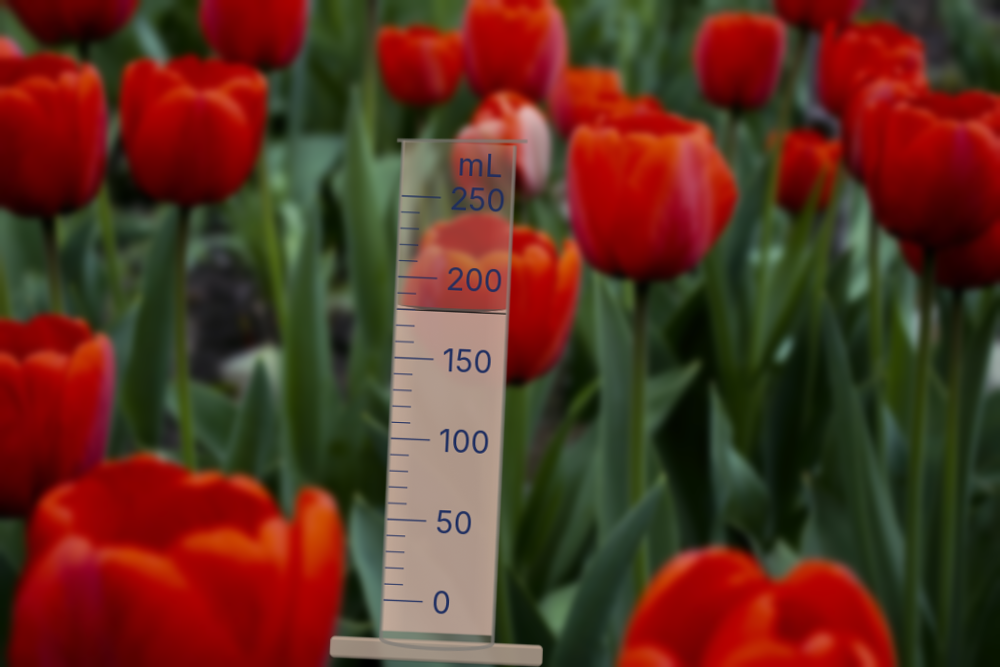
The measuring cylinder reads 180 mL
